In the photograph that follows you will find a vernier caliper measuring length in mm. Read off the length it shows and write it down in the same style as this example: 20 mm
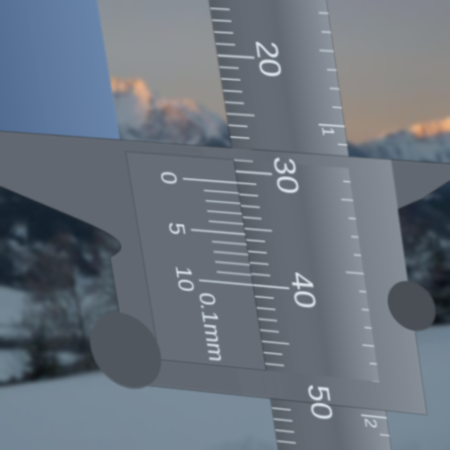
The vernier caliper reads 31.0 mm
